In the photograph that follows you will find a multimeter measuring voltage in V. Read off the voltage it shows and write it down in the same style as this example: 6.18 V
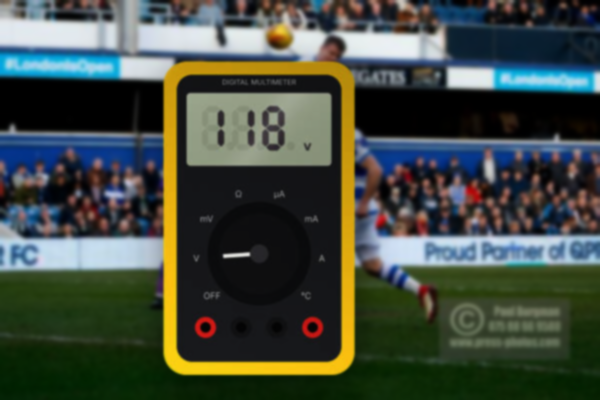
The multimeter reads 118 V
